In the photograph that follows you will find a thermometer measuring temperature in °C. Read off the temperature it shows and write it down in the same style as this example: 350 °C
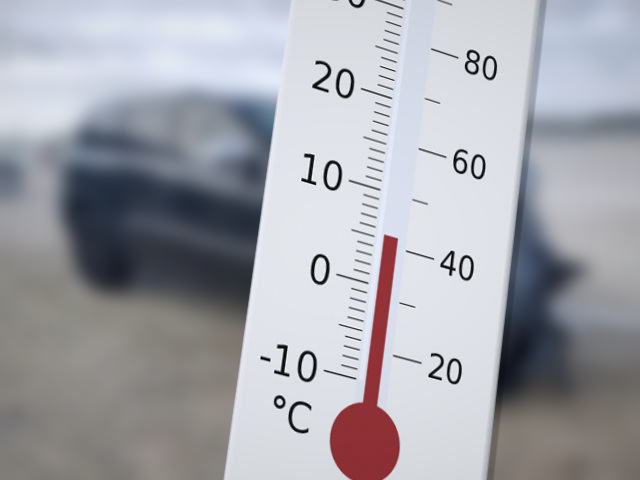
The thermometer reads 5.5 °C
